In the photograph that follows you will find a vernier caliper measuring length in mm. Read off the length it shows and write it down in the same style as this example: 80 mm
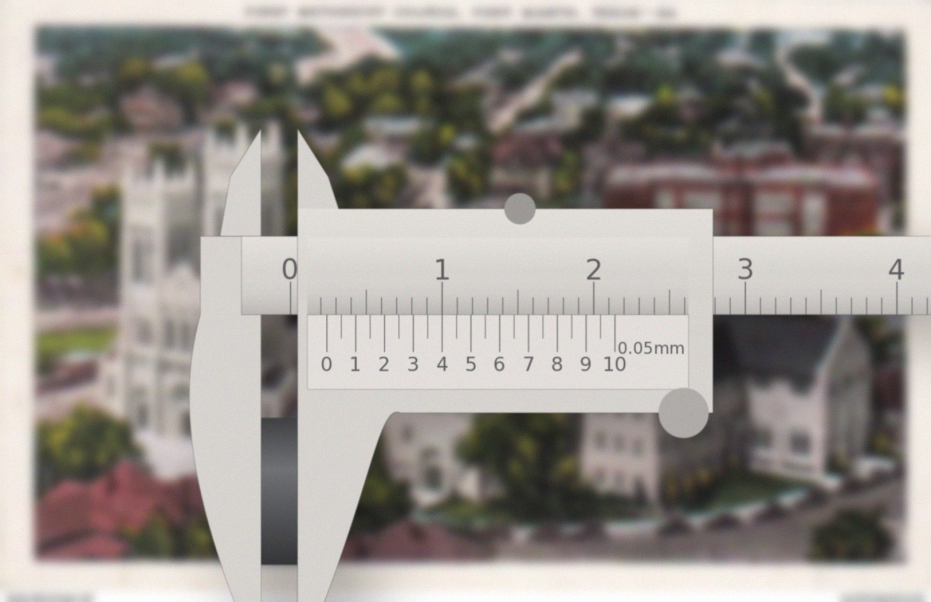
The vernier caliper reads 2.4 mm
